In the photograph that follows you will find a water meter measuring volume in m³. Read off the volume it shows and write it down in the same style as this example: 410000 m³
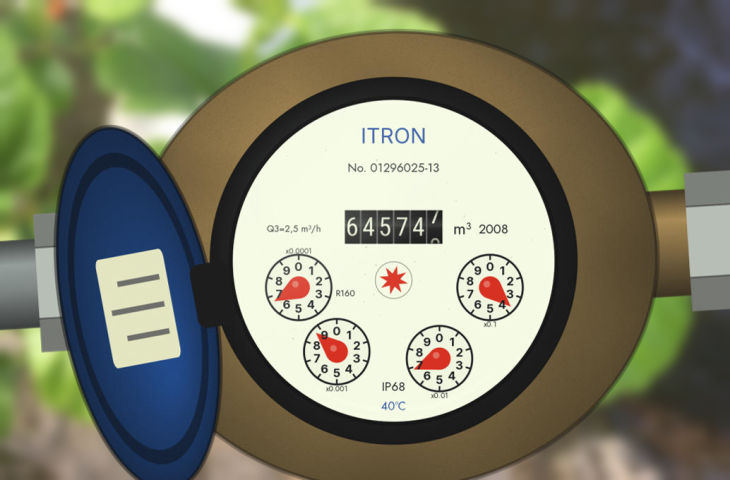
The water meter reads 645747.3686 m³
